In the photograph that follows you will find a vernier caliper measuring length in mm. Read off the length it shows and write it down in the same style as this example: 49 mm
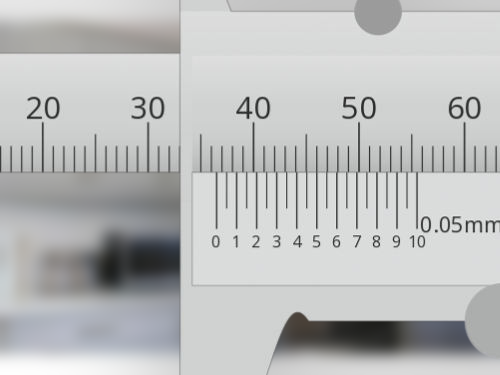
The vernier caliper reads 36.5 mm
